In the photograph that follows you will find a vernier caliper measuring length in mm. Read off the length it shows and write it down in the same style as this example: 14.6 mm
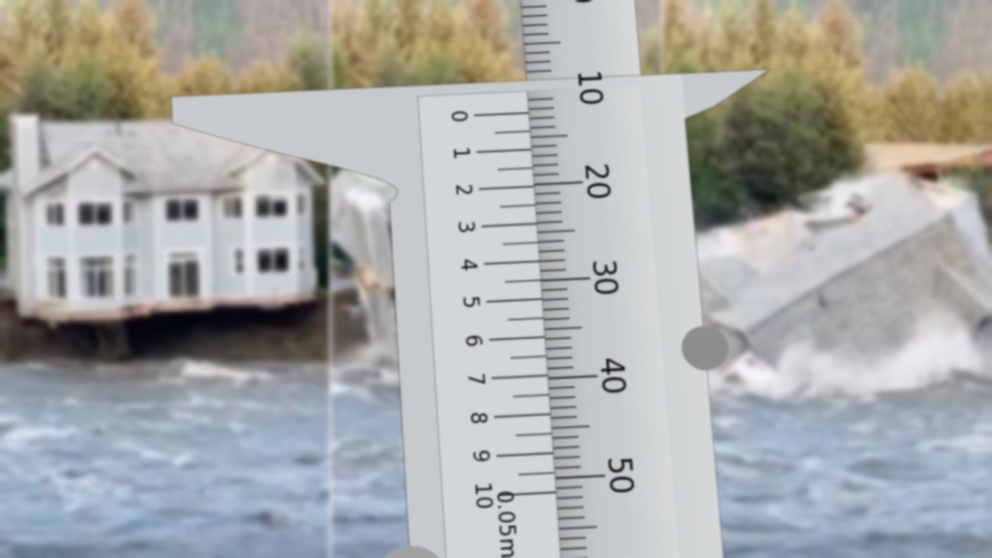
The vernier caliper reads 12.4 mm
